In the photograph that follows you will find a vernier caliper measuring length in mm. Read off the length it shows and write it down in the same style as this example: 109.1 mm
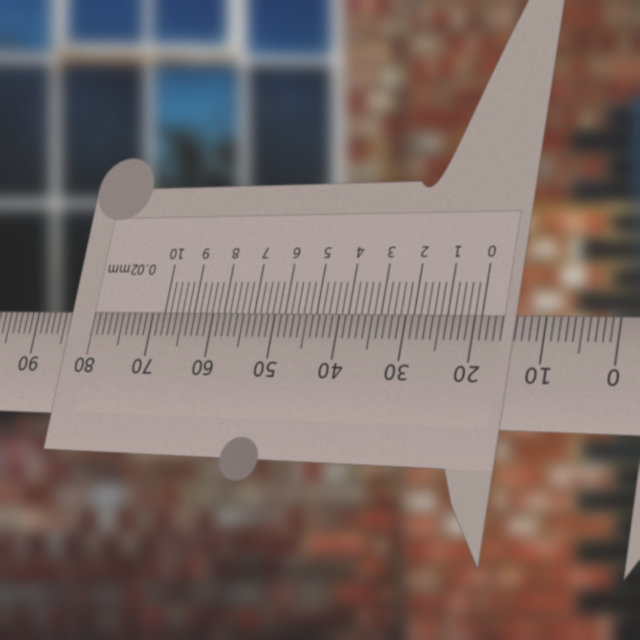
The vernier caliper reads 19.0 mm
